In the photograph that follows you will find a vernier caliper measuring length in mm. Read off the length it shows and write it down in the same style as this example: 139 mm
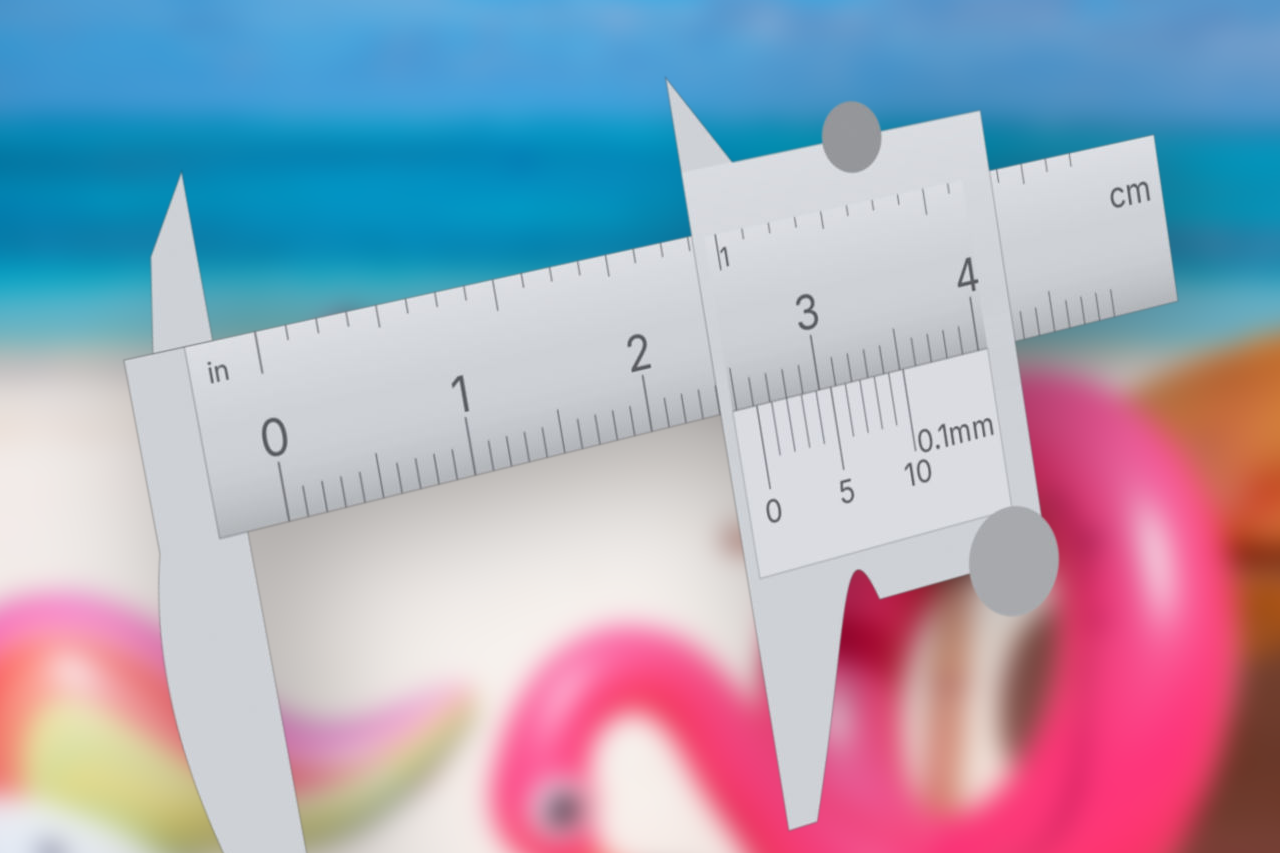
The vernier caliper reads 26.2 mm
